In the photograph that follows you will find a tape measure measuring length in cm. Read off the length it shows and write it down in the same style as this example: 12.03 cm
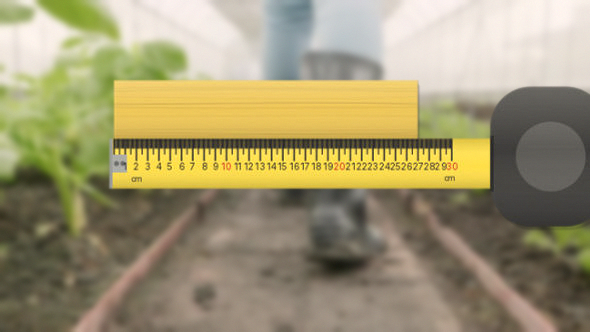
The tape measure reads 27 cm
